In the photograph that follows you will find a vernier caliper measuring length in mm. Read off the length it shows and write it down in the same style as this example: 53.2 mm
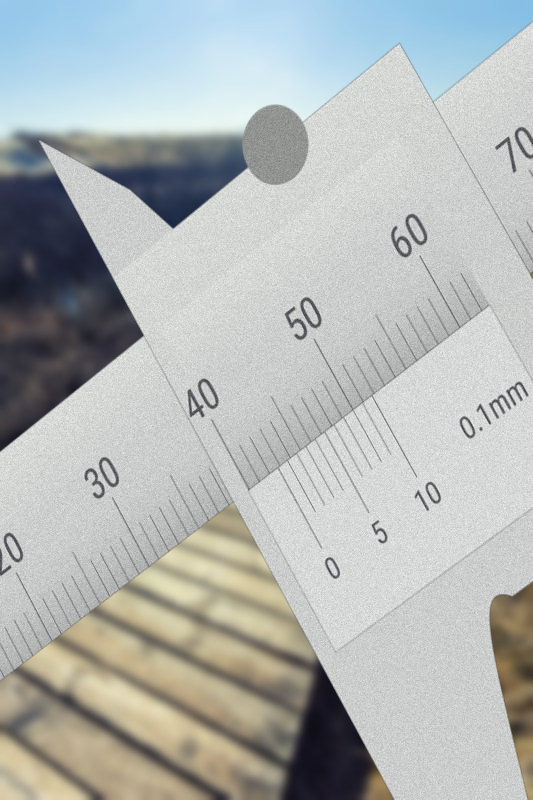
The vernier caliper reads 42.8 mm
